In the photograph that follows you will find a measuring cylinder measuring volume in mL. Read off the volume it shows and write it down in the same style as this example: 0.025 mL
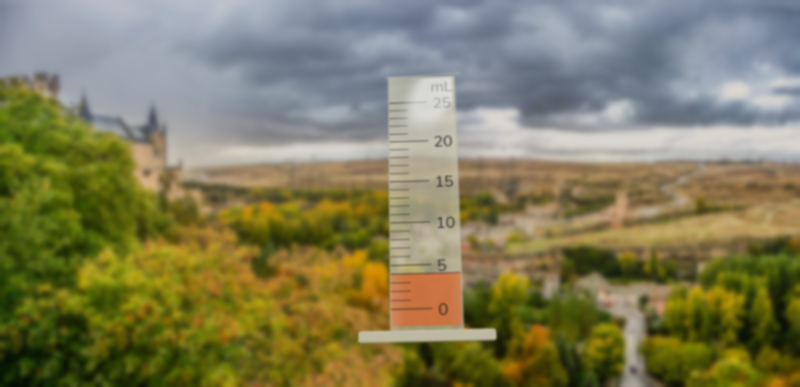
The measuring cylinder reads 4 mL
